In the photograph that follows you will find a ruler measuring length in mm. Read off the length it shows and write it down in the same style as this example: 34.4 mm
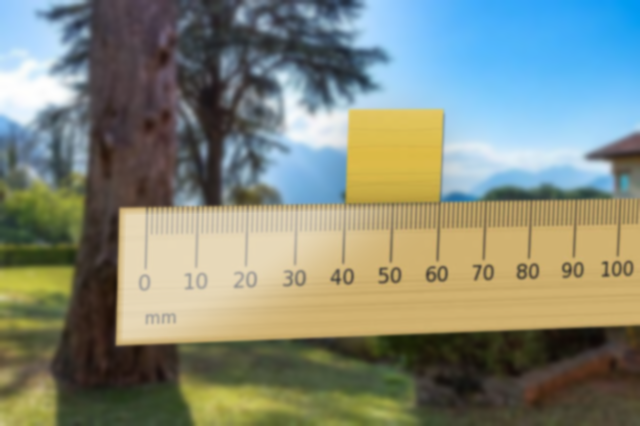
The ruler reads 20 mm
